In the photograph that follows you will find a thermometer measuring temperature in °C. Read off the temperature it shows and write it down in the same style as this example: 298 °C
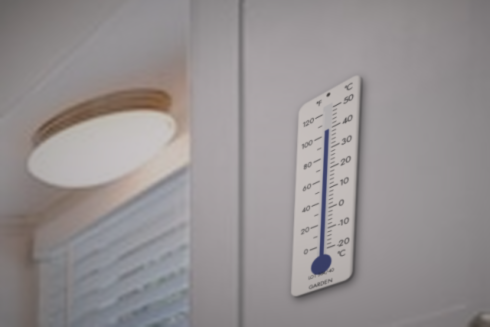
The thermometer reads 40 °C
